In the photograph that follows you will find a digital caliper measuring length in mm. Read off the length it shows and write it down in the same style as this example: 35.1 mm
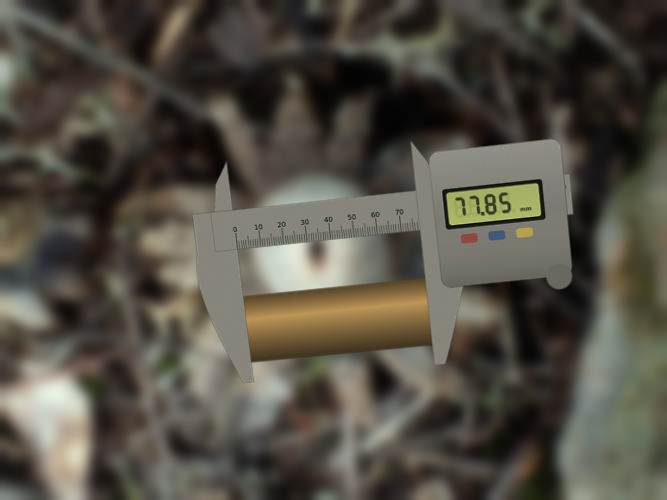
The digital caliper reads 77.85 mm
